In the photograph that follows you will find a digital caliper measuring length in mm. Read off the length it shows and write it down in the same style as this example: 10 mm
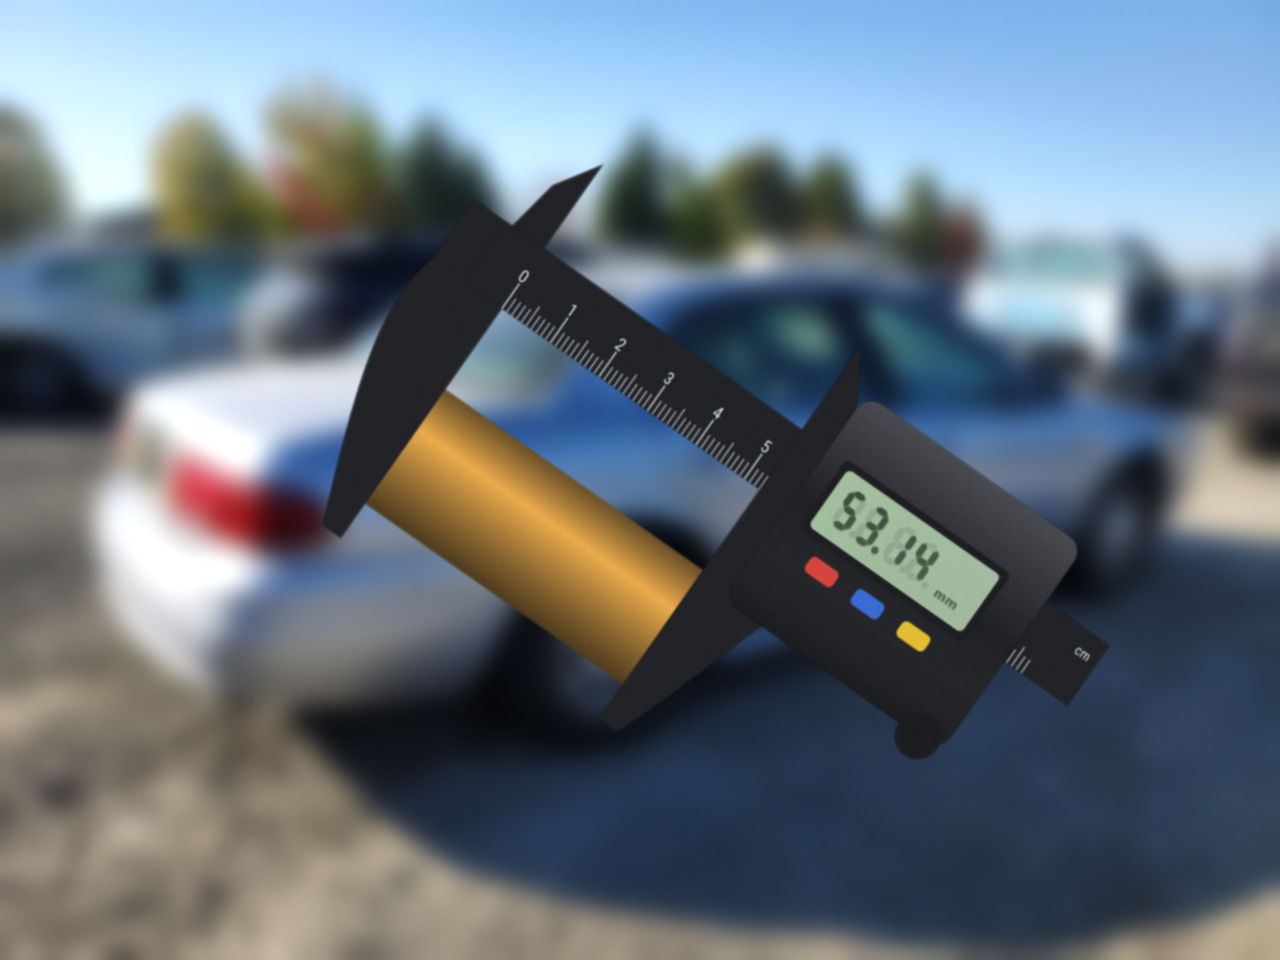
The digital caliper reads 53.14 mm
